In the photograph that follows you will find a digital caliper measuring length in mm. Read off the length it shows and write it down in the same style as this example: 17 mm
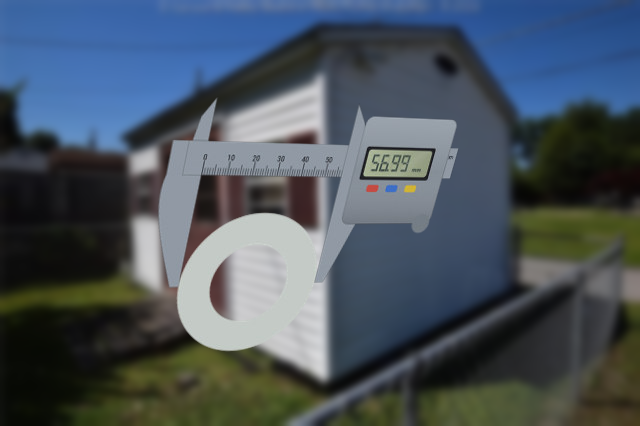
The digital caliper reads 56.99 mm
